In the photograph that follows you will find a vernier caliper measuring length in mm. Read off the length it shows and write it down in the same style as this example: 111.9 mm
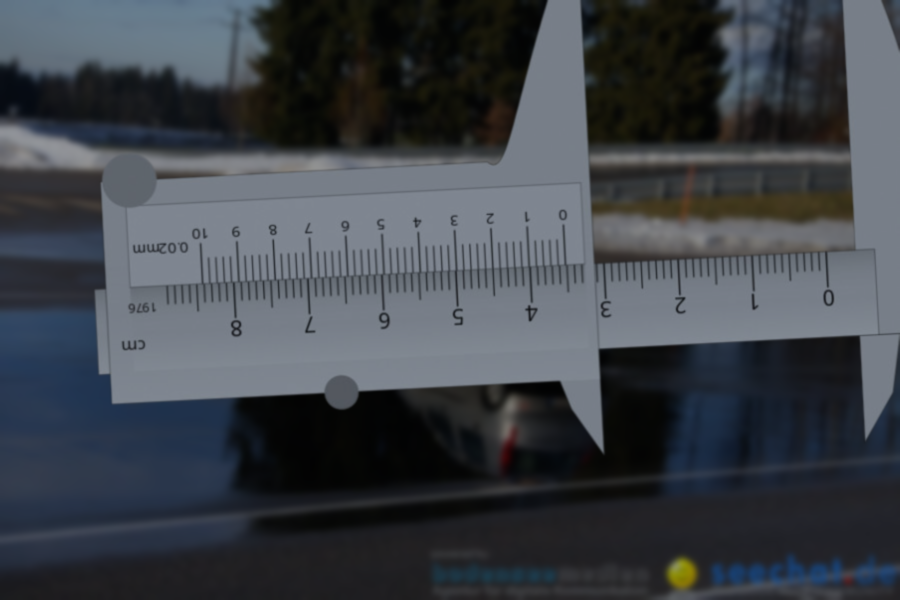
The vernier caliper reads 35.2 mm
